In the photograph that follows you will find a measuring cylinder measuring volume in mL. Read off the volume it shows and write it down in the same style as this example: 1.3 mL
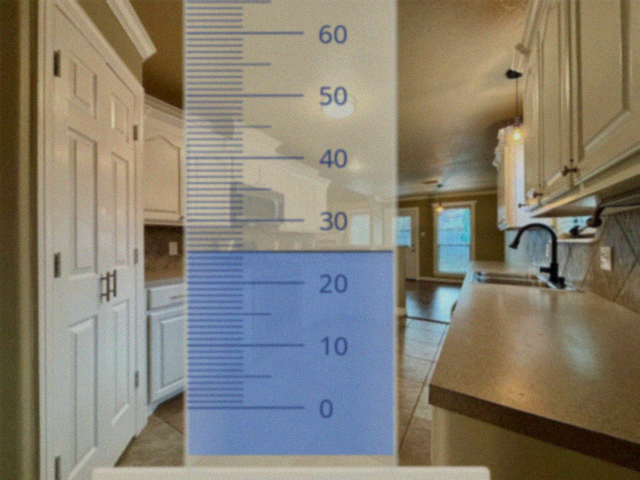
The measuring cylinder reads 25 mL
